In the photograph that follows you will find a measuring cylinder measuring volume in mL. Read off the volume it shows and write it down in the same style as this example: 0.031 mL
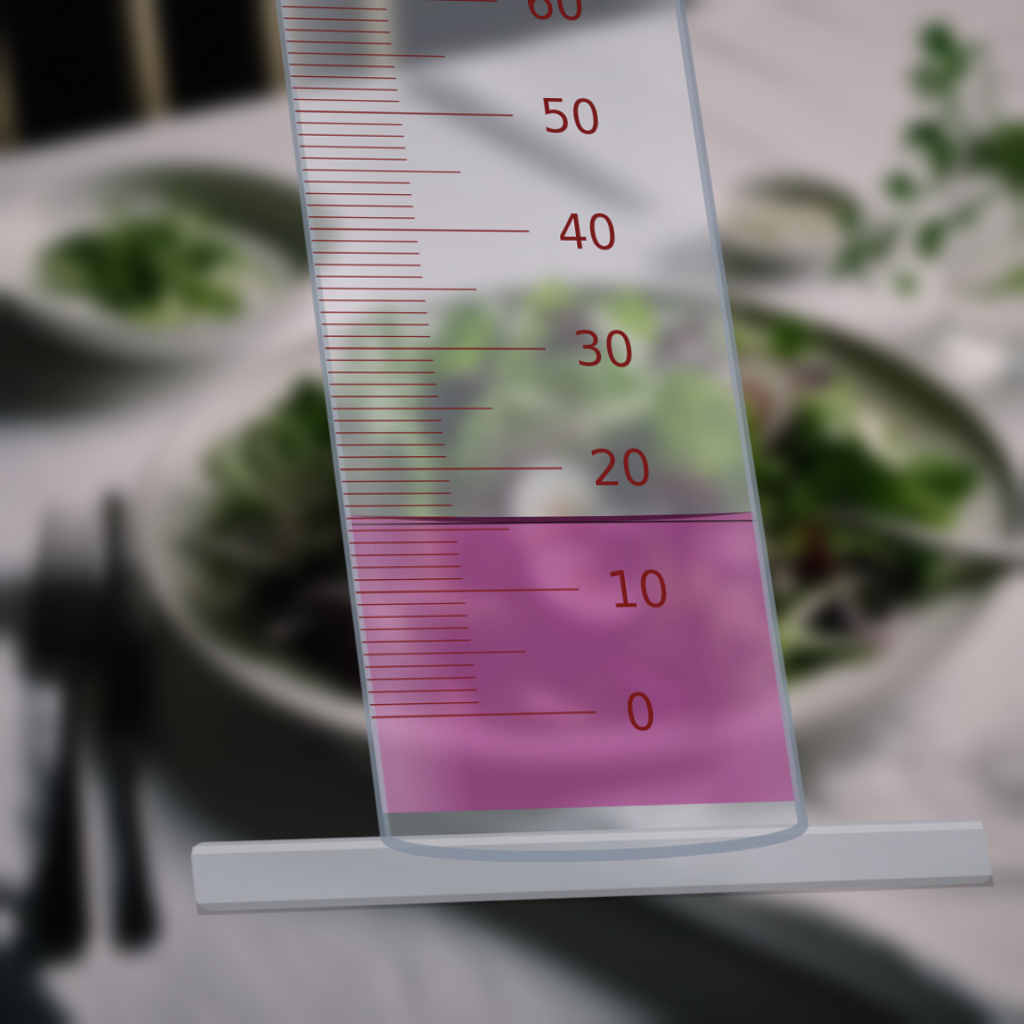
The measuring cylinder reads 15.5 mL
